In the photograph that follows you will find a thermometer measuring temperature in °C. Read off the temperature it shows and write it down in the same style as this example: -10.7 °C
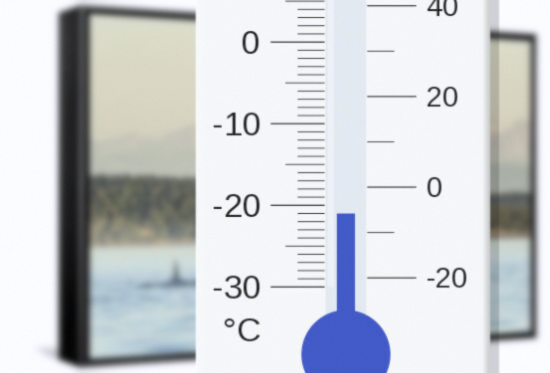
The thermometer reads -21 °C
